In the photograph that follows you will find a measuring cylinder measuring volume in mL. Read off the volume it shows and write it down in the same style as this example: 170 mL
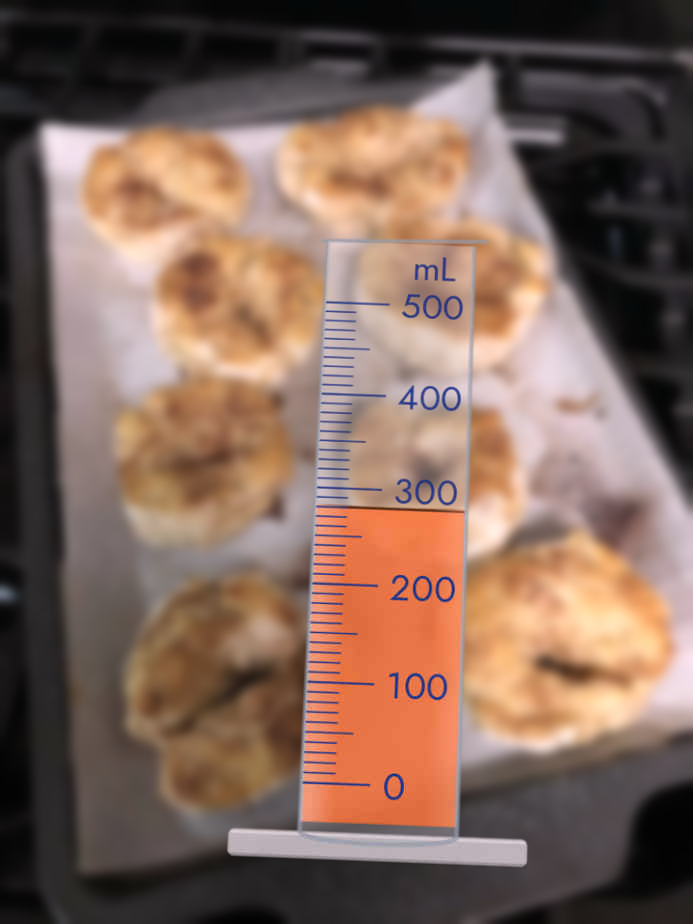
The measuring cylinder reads 280 mL
